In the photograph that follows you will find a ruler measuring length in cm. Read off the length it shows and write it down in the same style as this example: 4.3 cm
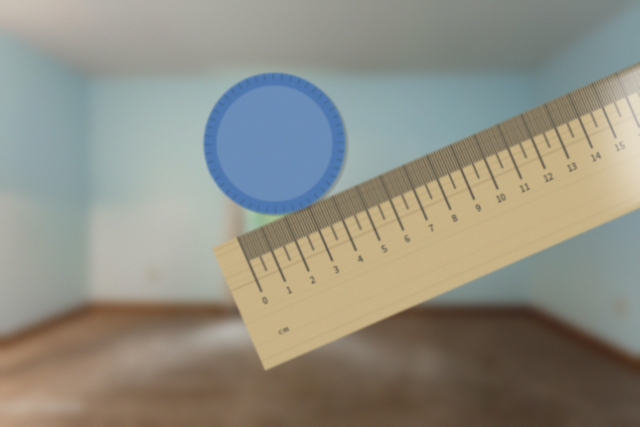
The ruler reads 5.5 cm
